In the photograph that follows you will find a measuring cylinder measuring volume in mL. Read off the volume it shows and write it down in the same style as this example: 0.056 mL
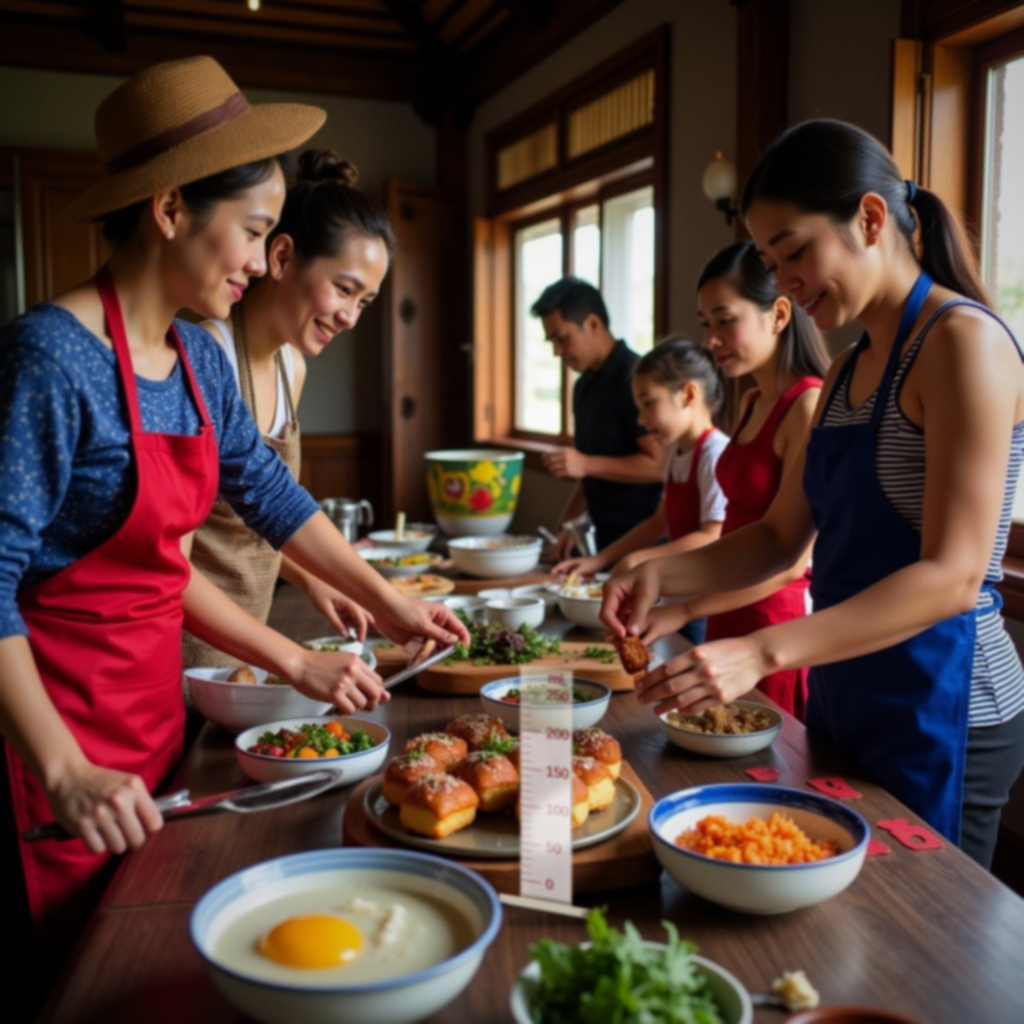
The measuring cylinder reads 200 mL
